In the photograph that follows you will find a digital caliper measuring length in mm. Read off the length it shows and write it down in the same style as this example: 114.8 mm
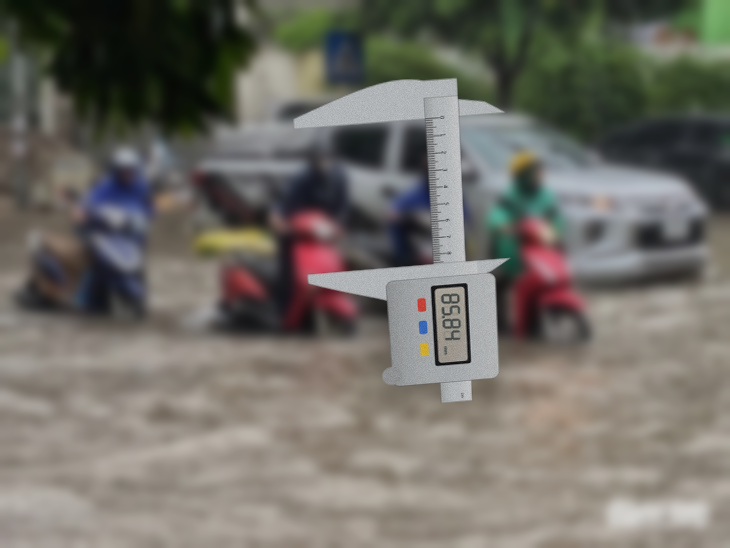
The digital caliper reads 85.84 mm
